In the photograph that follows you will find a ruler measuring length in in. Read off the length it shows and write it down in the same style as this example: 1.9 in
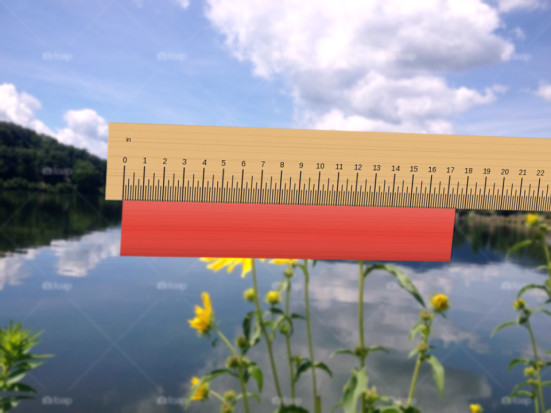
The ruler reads 17.5 in
